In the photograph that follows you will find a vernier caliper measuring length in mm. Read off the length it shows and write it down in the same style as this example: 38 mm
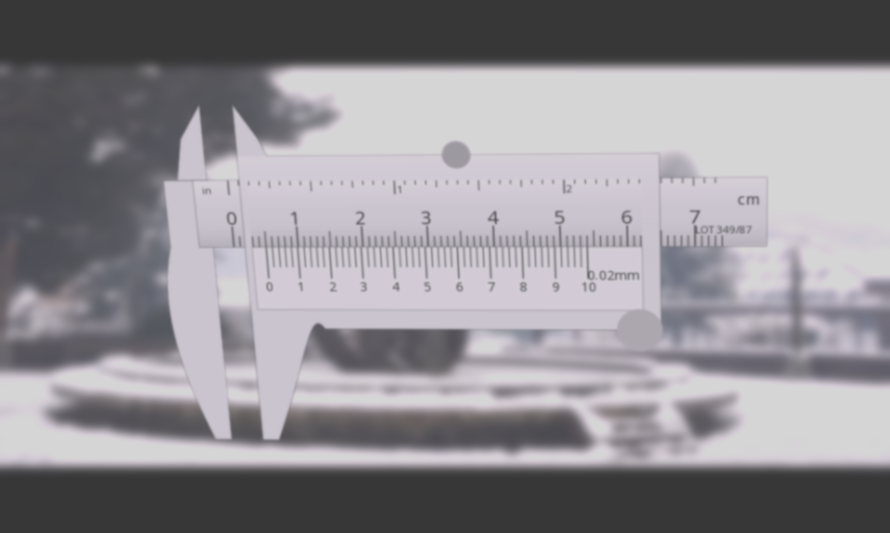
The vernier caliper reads 5.0 mm
